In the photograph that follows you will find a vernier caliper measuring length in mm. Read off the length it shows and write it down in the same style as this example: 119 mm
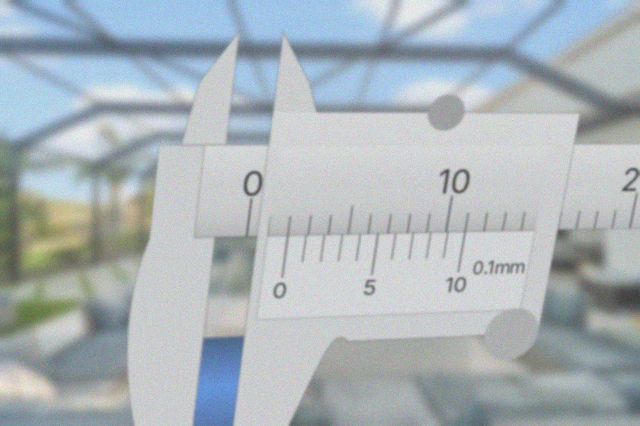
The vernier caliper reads 2.0 mm
